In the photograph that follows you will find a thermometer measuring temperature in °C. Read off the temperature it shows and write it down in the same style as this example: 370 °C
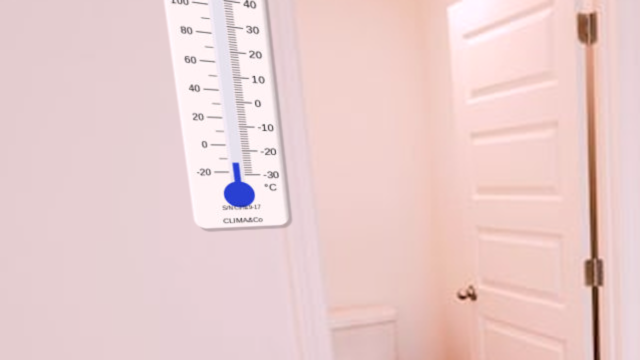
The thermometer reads -25 °C
